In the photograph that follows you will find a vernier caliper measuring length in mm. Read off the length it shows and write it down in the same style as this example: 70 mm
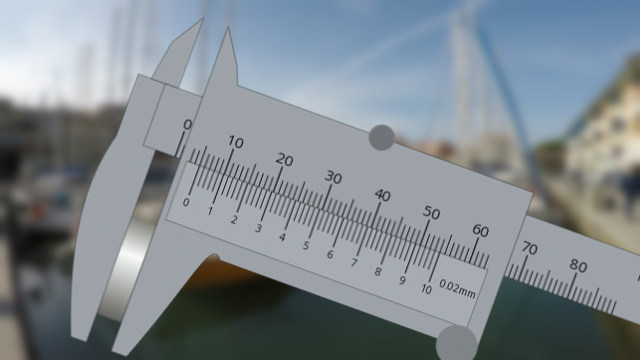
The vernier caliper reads 5.0 mm
